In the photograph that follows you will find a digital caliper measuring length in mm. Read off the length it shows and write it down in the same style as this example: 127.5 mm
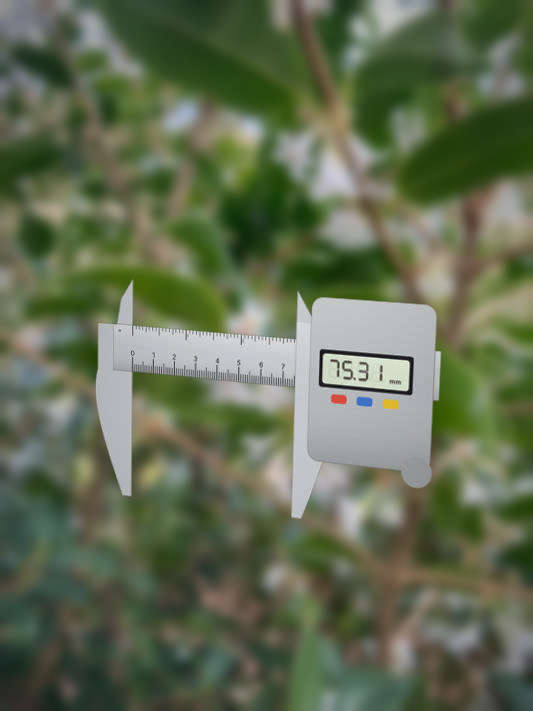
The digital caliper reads 75.31 mm
